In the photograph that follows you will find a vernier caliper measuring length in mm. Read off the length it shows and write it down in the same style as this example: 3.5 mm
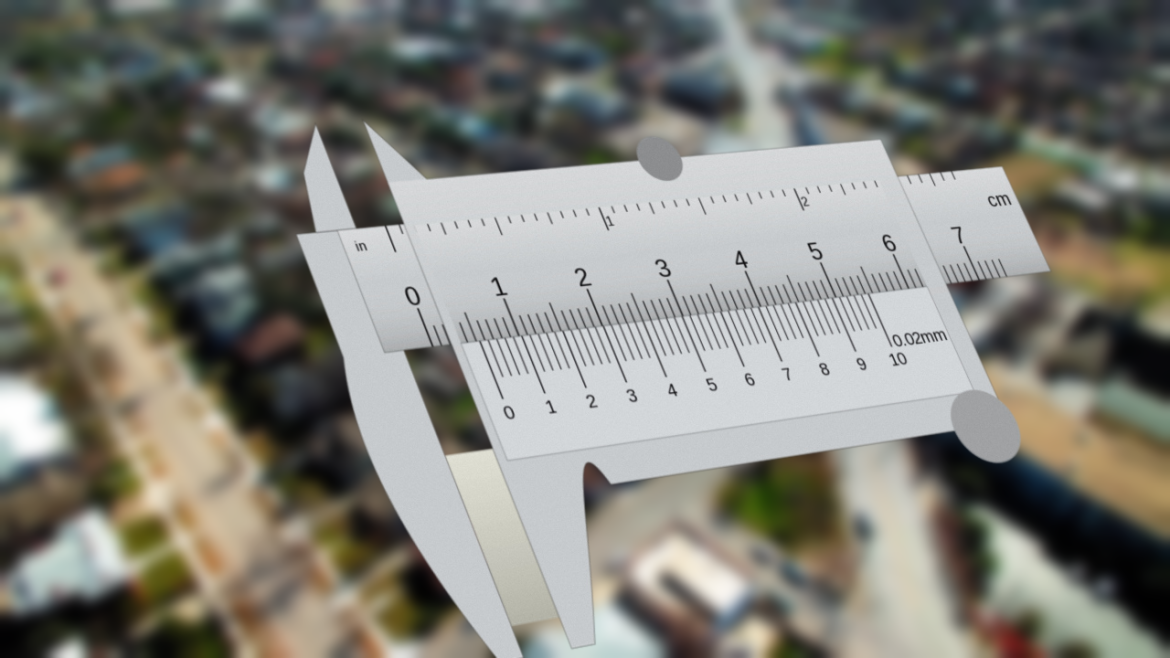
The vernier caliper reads 5.4 mm
